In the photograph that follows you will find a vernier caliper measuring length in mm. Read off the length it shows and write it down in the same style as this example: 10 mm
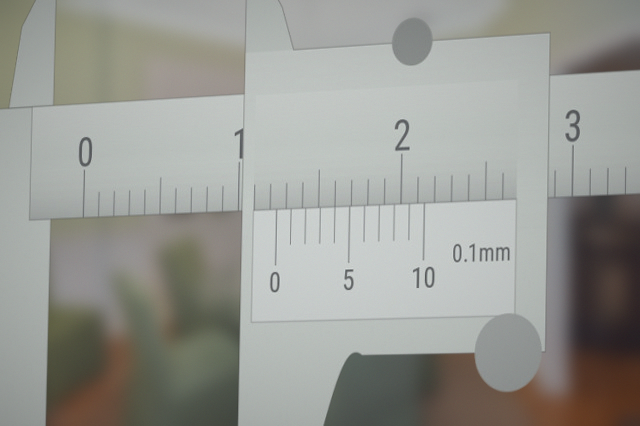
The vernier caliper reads 12.4 mm
